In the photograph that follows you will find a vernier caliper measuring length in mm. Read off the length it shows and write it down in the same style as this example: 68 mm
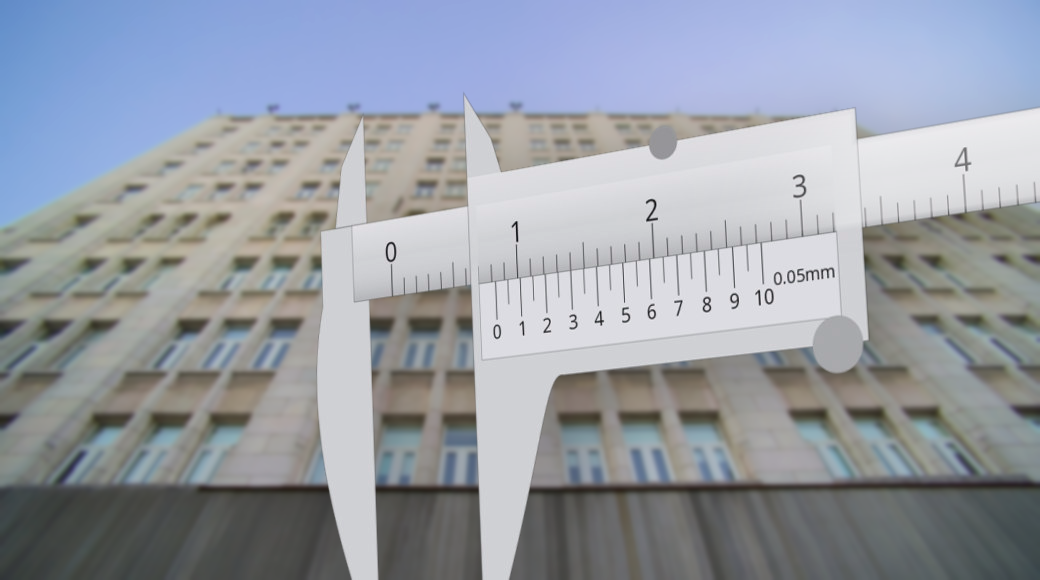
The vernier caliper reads 8.3 mm
